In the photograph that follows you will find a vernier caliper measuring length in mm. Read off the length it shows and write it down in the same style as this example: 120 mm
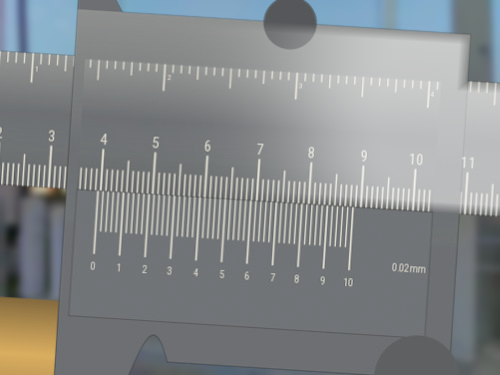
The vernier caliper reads 39.5 mm
